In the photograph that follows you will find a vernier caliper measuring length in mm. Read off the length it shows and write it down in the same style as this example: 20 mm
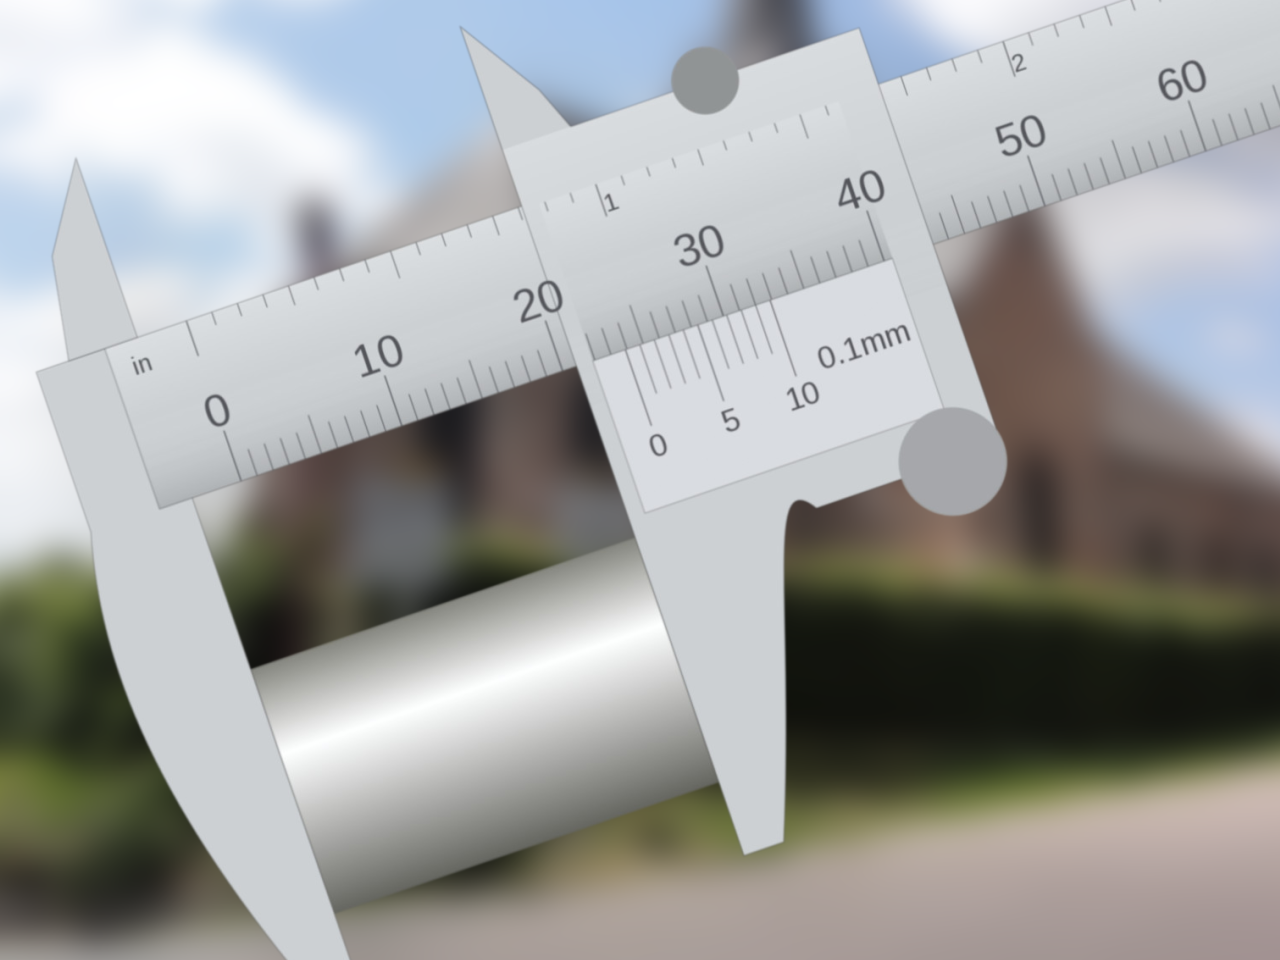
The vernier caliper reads 23.9 mm
